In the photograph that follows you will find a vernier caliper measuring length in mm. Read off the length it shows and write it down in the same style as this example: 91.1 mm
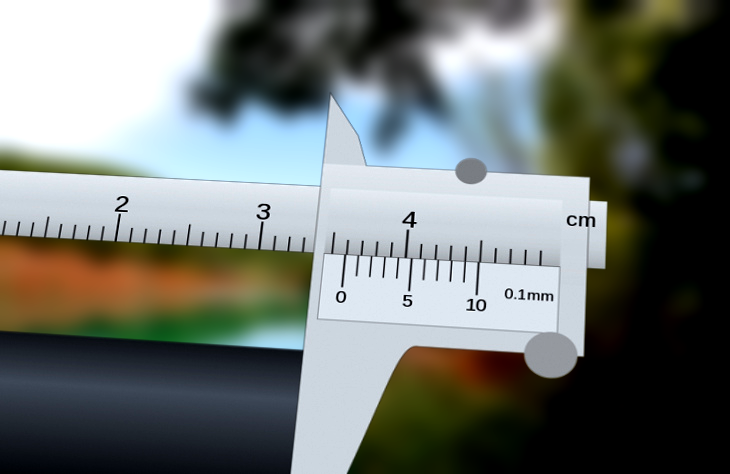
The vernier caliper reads 35.9 mm
